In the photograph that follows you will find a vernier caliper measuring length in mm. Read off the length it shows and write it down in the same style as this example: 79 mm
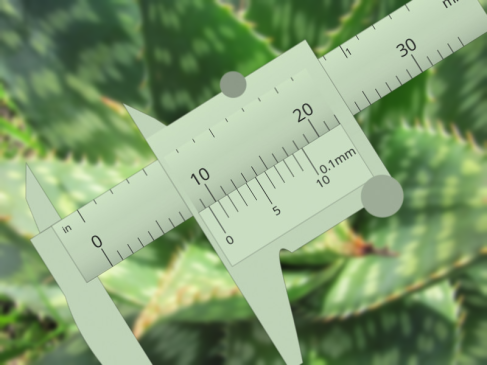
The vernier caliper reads 9.3 mm
